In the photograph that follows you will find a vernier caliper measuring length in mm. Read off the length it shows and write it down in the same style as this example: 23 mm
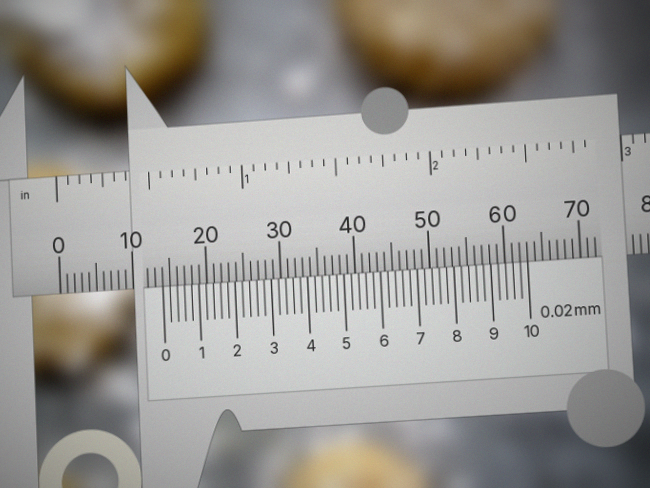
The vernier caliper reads 14.0 mm
